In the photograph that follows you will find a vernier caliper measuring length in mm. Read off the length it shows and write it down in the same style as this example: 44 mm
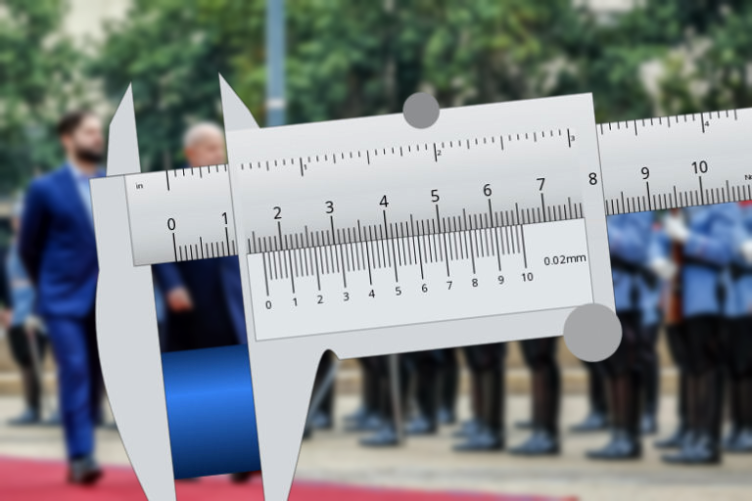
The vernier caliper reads 16.5 mm
